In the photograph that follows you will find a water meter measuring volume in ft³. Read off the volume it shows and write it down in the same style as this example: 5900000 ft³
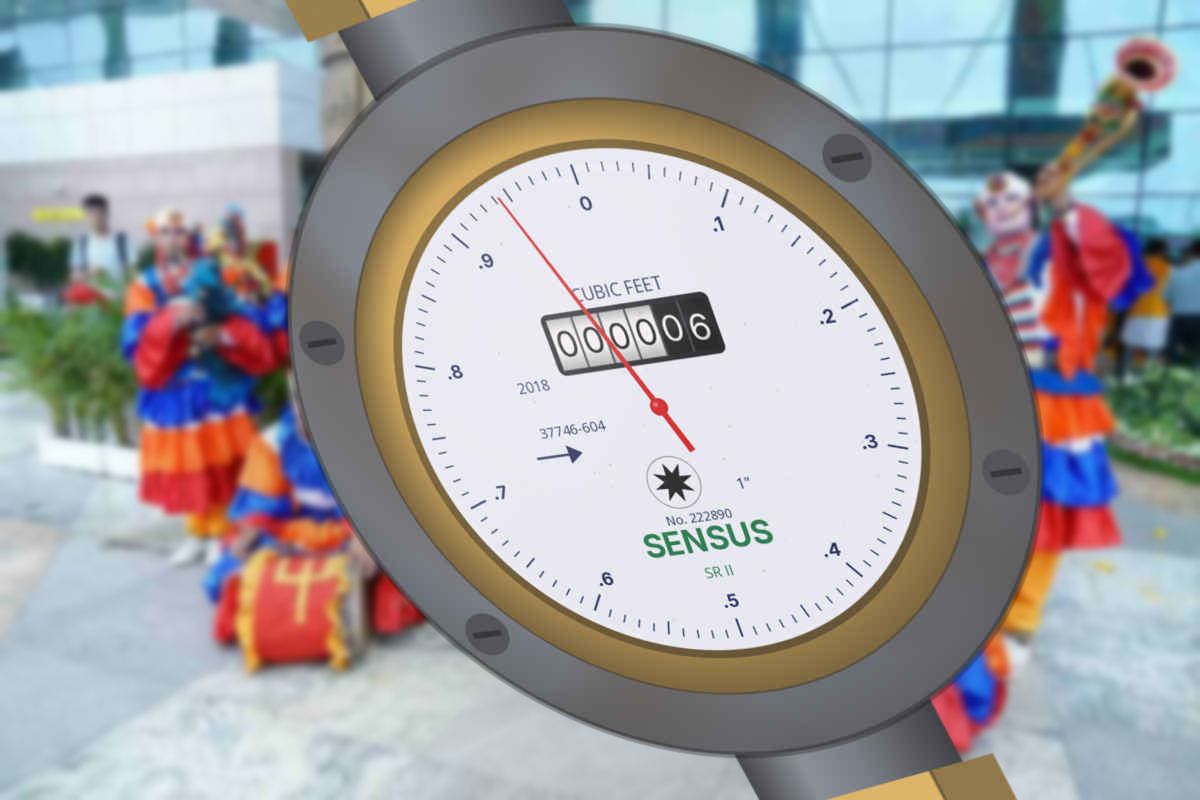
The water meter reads 5.94 ft³
